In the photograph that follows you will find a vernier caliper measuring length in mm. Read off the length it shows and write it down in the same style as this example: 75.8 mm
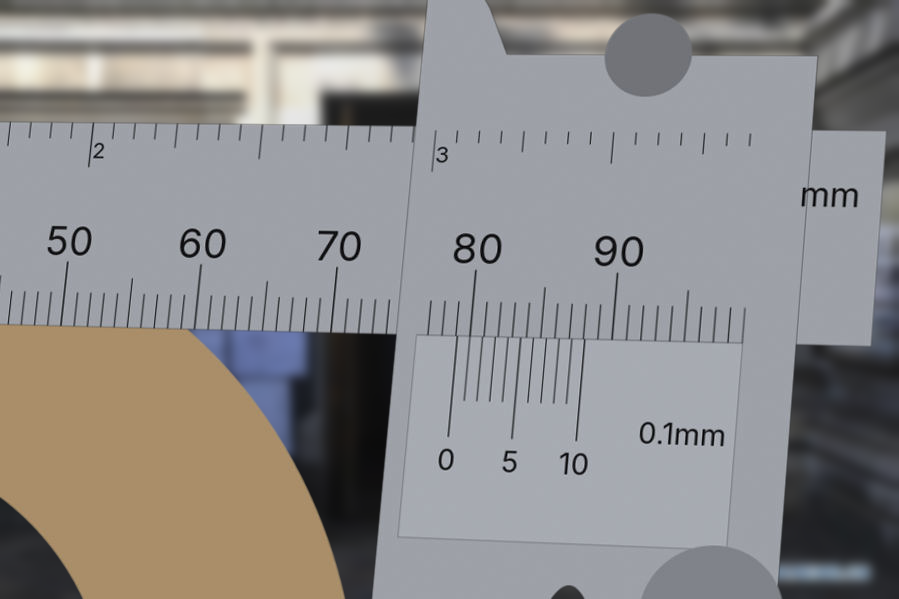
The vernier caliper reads 79.1 mm
